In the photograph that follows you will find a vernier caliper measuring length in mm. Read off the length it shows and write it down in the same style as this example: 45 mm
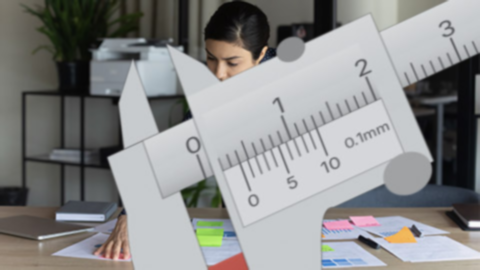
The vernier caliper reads 4.0 mm
